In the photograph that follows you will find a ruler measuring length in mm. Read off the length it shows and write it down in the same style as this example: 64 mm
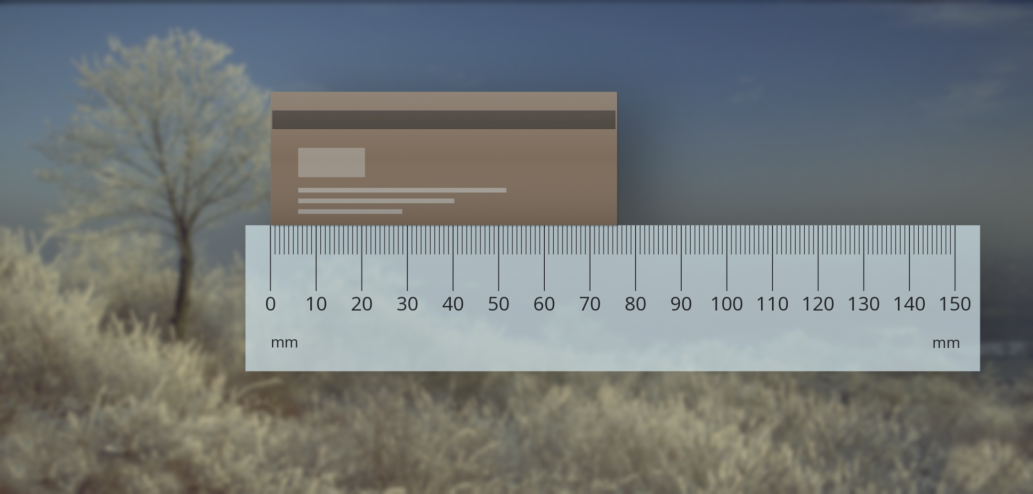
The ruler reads 76 mm
